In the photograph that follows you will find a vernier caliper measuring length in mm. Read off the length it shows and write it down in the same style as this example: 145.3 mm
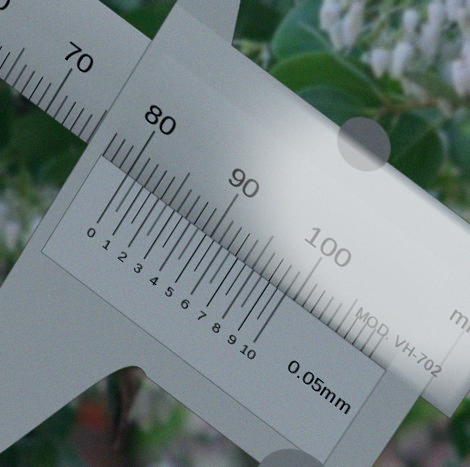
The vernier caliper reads 80.0 mm
